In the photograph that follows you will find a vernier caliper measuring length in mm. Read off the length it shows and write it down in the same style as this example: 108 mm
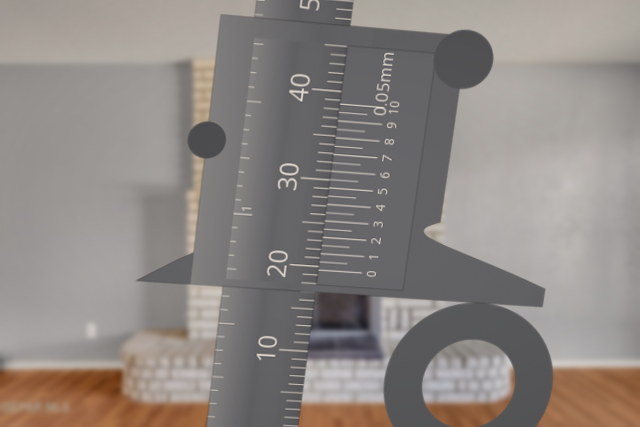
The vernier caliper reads 19.6 mm
